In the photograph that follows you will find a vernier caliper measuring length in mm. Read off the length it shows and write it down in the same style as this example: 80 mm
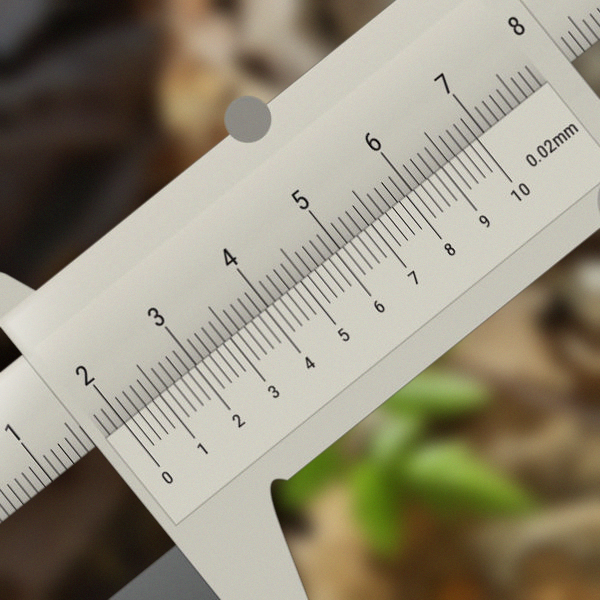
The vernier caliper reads 20.0 mm
